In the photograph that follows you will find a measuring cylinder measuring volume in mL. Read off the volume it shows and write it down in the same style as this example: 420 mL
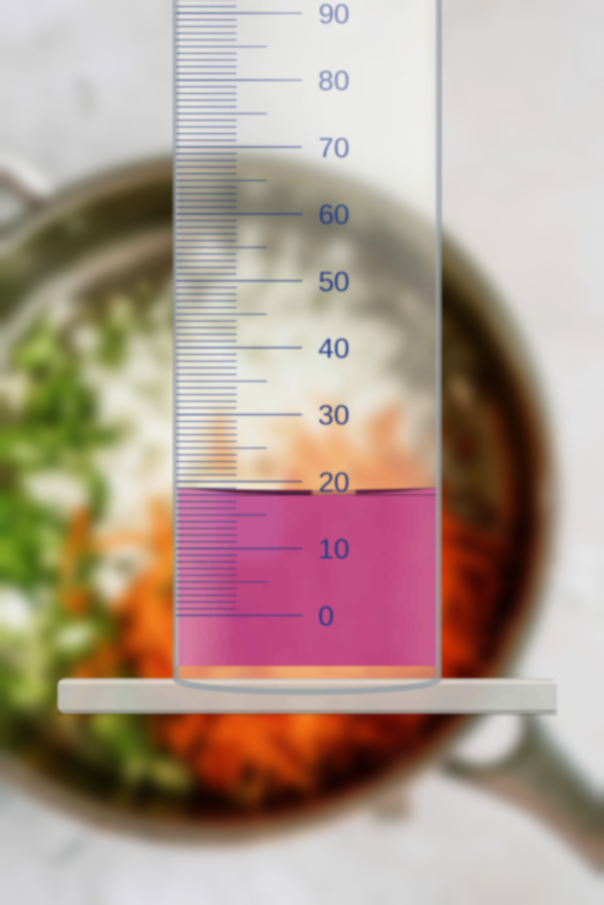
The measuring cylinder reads 18 mL
